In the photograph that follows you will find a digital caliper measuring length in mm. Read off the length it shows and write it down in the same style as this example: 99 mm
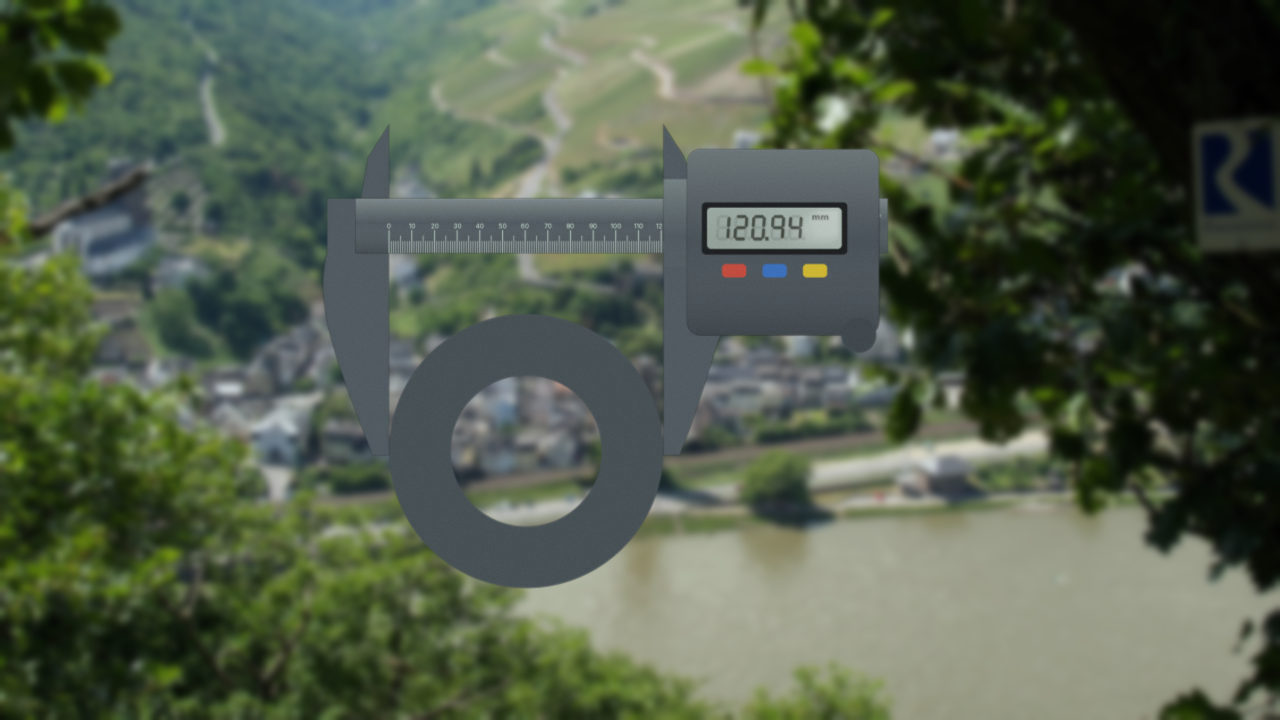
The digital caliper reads 120.94 mm
